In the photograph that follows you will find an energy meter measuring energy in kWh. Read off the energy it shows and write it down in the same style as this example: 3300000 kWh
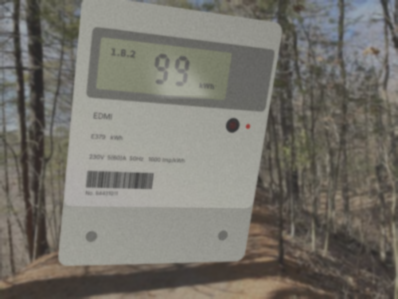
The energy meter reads 99 kWh
